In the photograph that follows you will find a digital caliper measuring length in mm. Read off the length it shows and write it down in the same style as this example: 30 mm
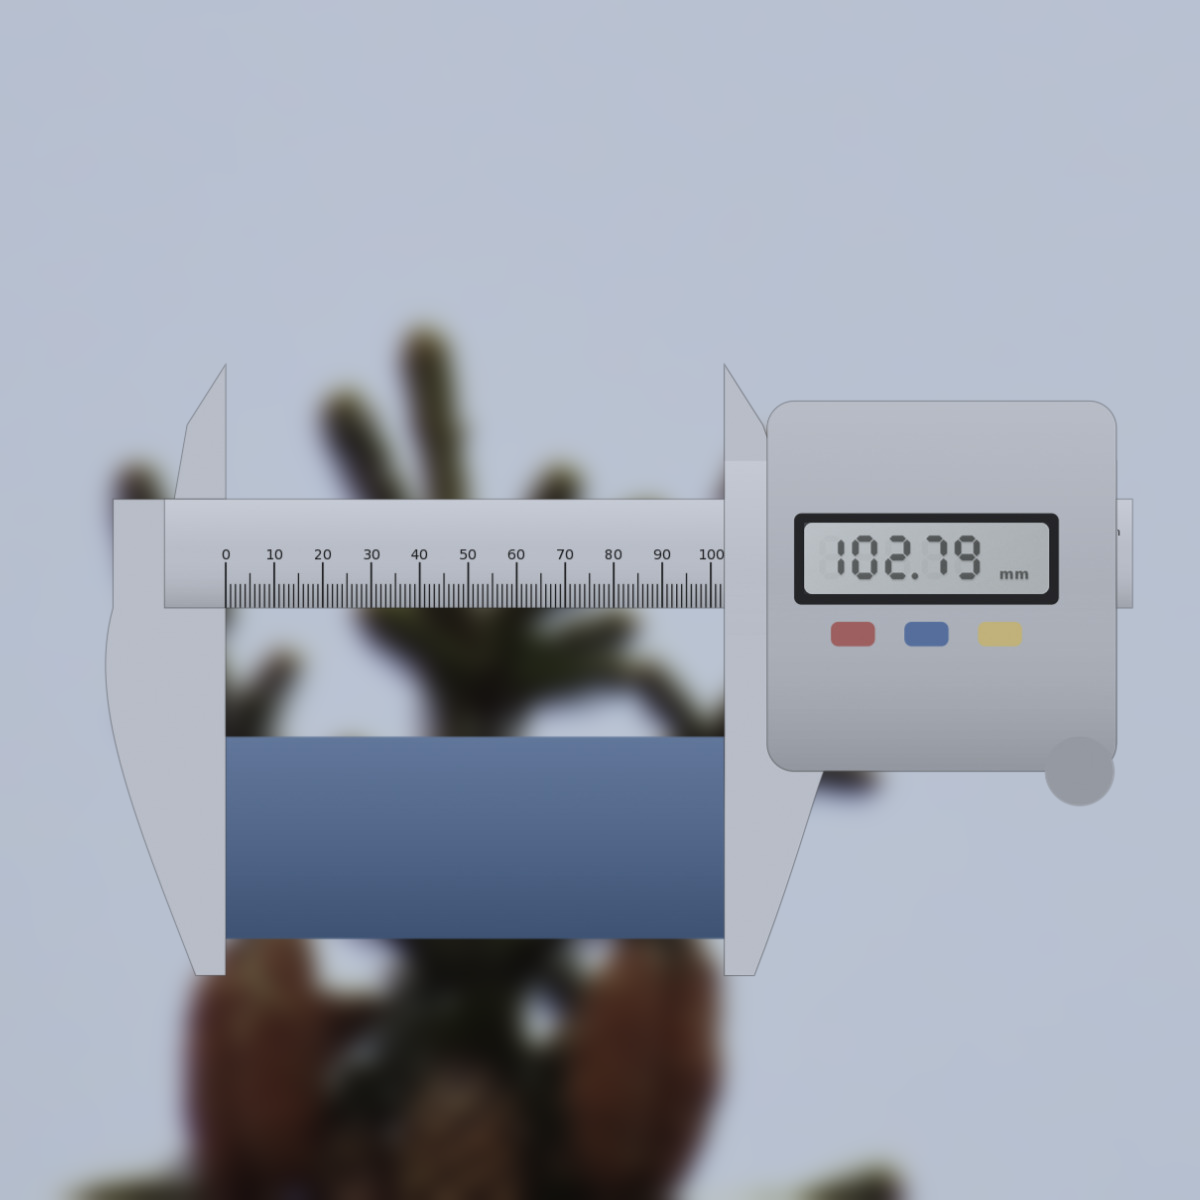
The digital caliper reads 102.79 mm
